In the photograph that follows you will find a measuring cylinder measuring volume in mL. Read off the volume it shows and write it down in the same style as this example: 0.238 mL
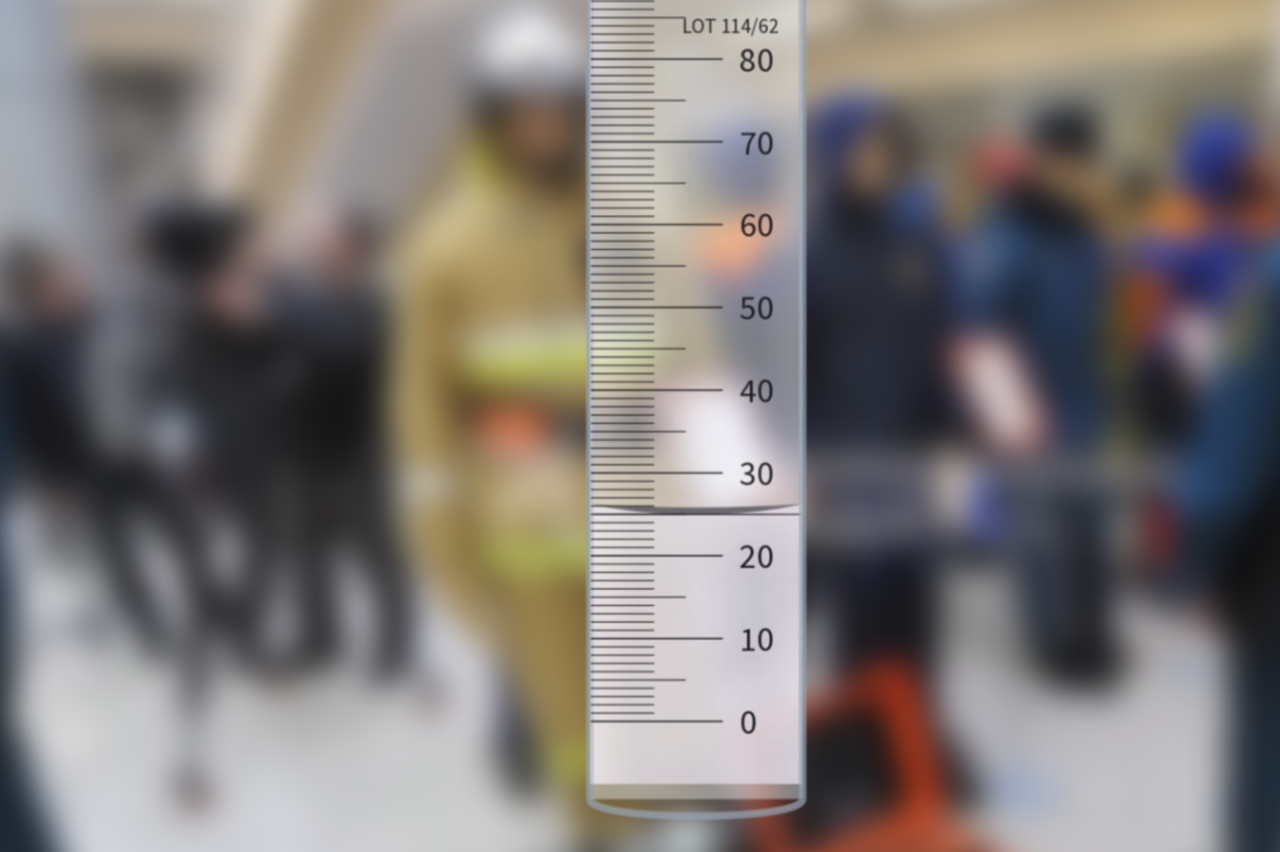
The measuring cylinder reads 25 mL
